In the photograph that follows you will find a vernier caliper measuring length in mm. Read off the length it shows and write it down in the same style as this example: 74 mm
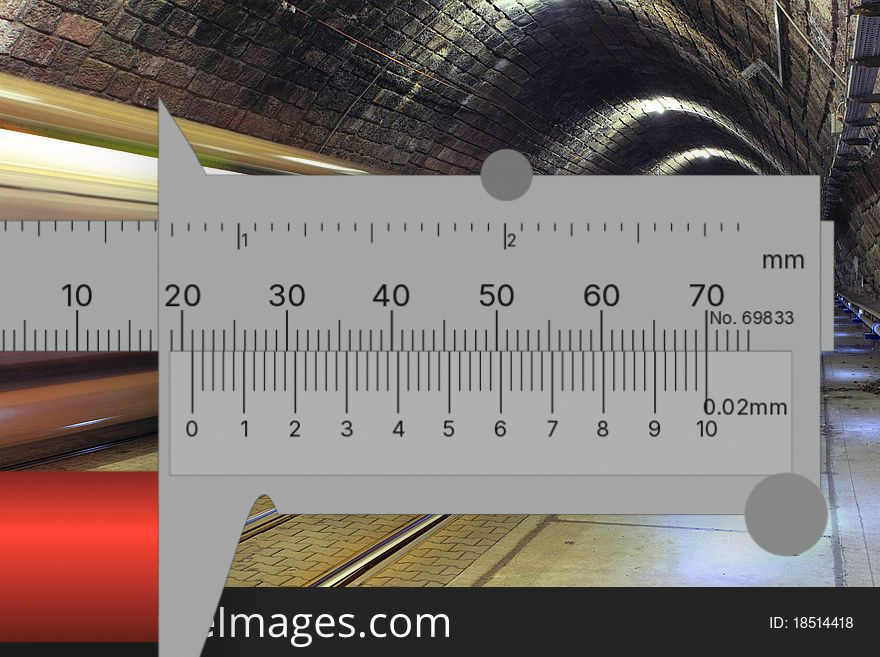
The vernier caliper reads 21.0 mm
